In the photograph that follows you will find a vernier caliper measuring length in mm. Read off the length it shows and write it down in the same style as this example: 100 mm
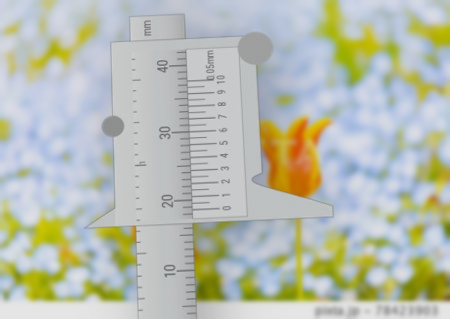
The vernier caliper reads 18.6 mm
